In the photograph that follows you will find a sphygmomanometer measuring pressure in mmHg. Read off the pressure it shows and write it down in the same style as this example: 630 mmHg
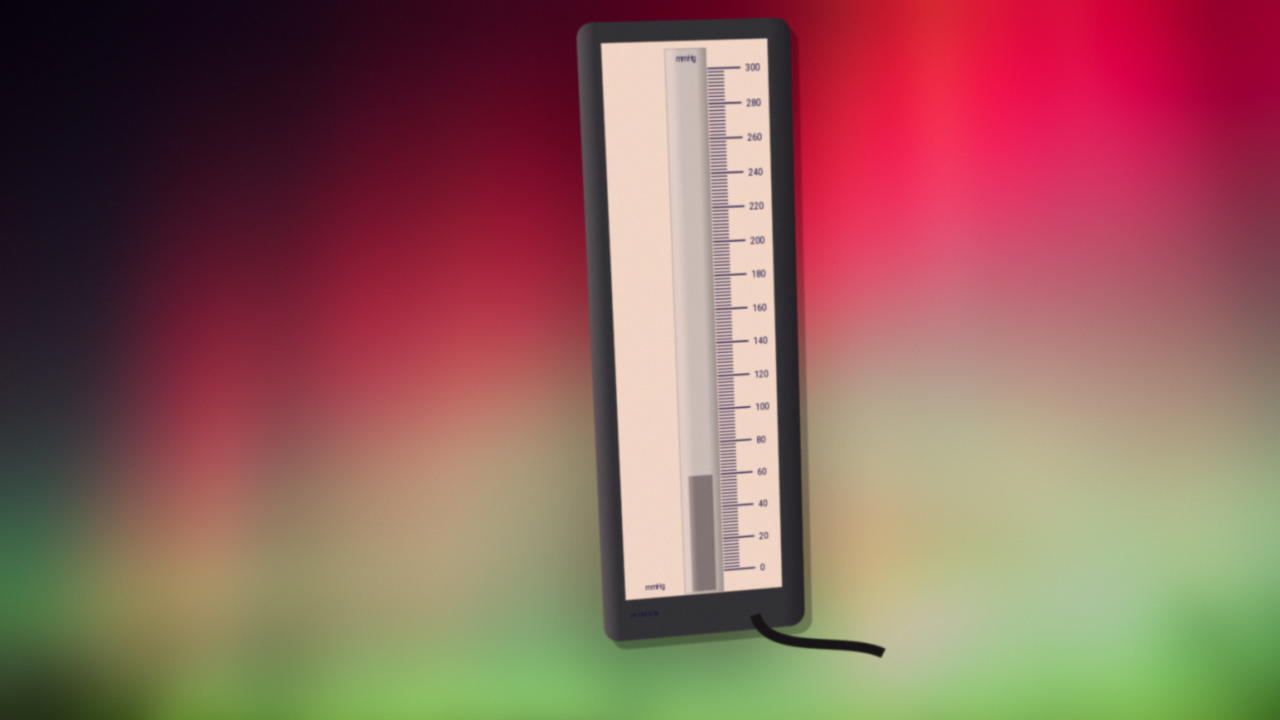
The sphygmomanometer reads 60 mmHg
